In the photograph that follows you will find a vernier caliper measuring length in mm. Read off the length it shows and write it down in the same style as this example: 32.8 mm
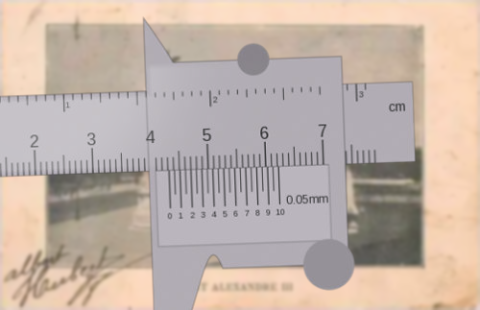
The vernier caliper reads 43.2 mm
